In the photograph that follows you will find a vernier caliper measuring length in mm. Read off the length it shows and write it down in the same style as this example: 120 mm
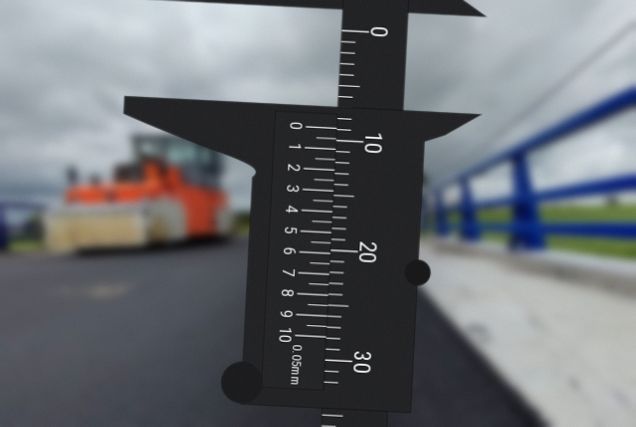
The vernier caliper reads 8.9 mm
